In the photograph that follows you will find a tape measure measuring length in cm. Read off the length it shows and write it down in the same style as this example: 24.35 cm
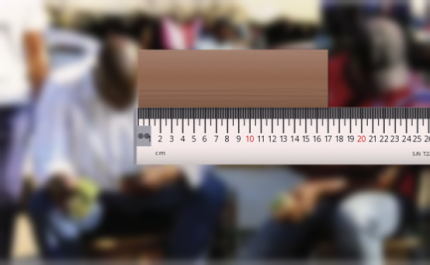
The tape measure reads 17 cm
